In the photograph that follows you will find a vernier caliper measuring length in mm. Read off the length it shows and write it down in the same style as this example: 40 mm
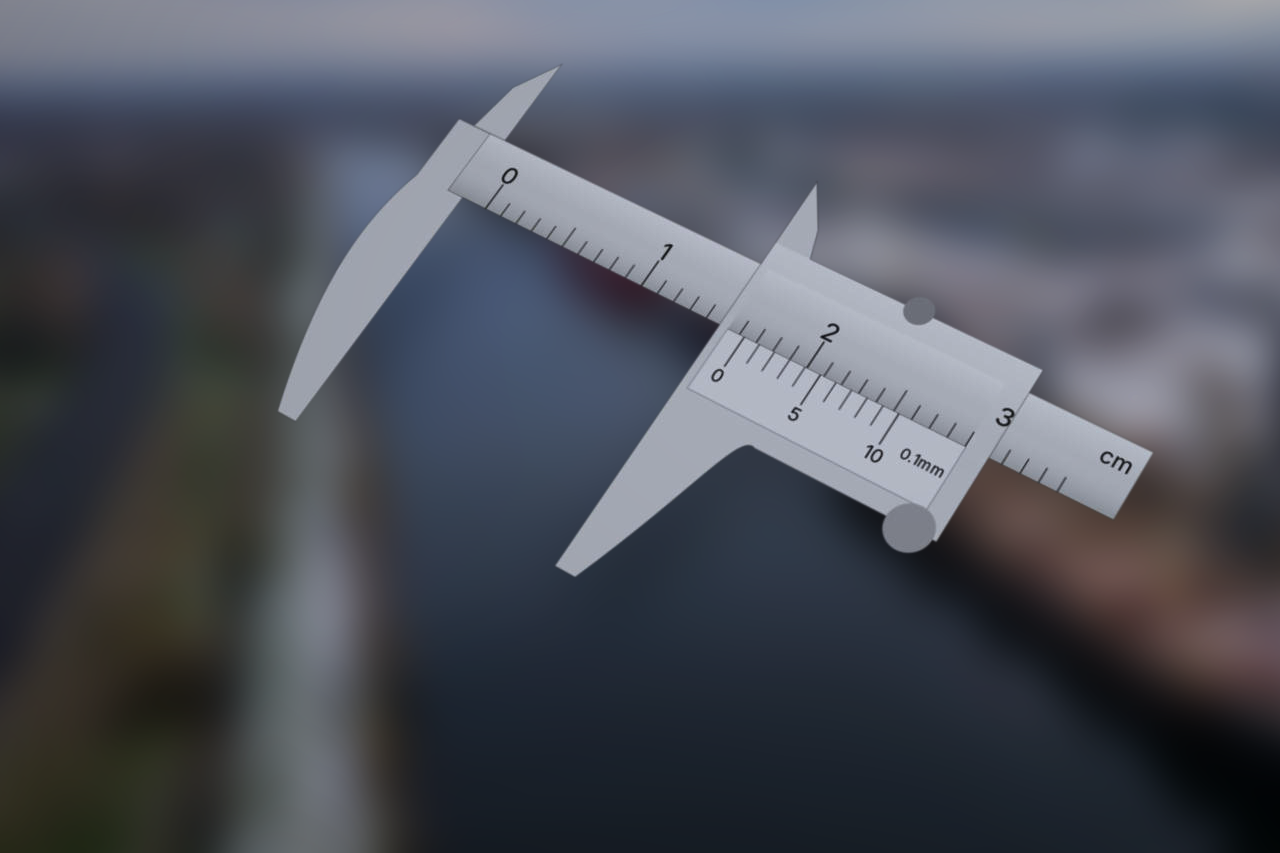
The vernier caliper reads 16.3 mm
